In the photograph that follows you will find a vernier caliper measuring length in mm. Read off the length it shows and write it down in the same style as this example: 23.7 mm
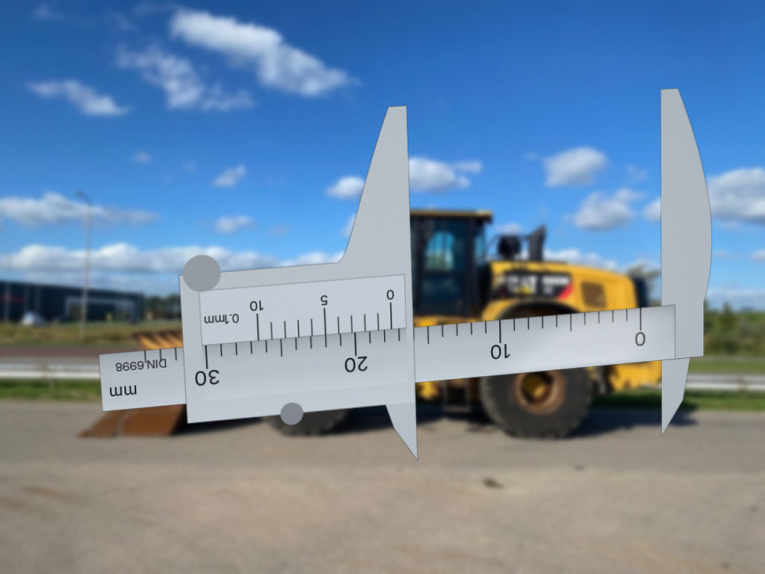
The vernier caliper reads 17.5 mm
